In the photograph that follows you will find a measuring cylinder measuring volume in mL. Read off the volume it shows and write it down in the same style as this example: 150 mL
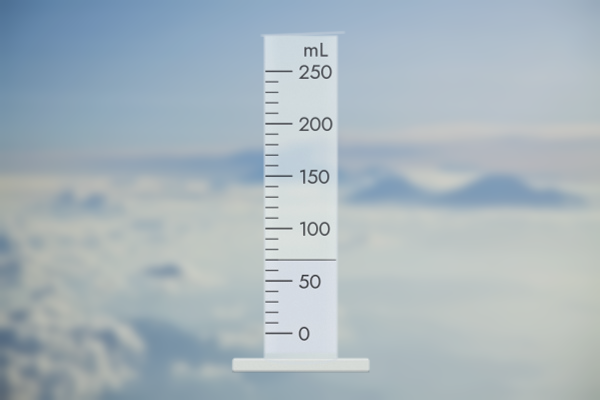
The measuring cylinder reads 70 mL
